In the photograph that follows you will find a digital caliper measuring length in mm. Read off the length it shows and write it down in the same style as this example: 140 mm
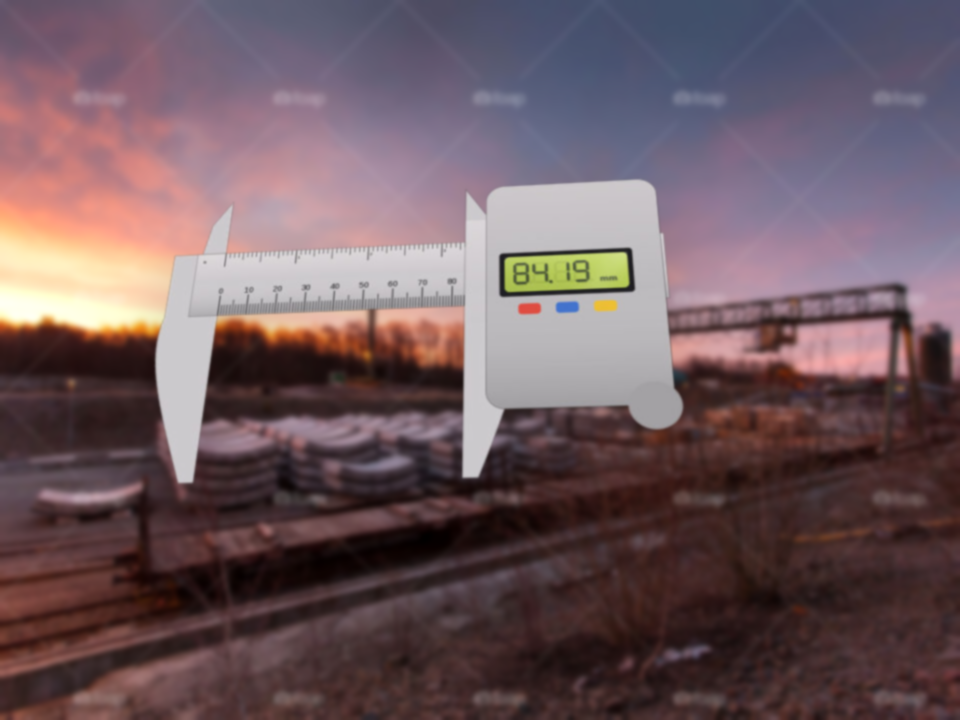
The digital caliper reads 84.19 mm
